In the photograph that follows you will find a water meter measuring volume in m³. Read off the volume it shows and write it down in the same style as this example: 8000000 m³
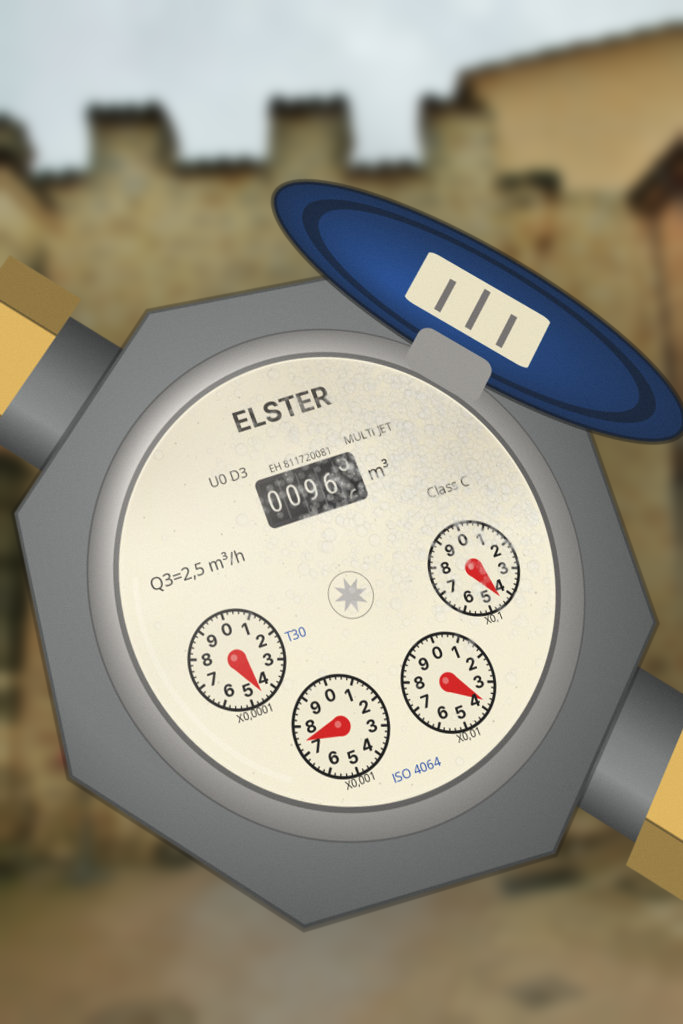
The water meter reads 965.4374 m³
